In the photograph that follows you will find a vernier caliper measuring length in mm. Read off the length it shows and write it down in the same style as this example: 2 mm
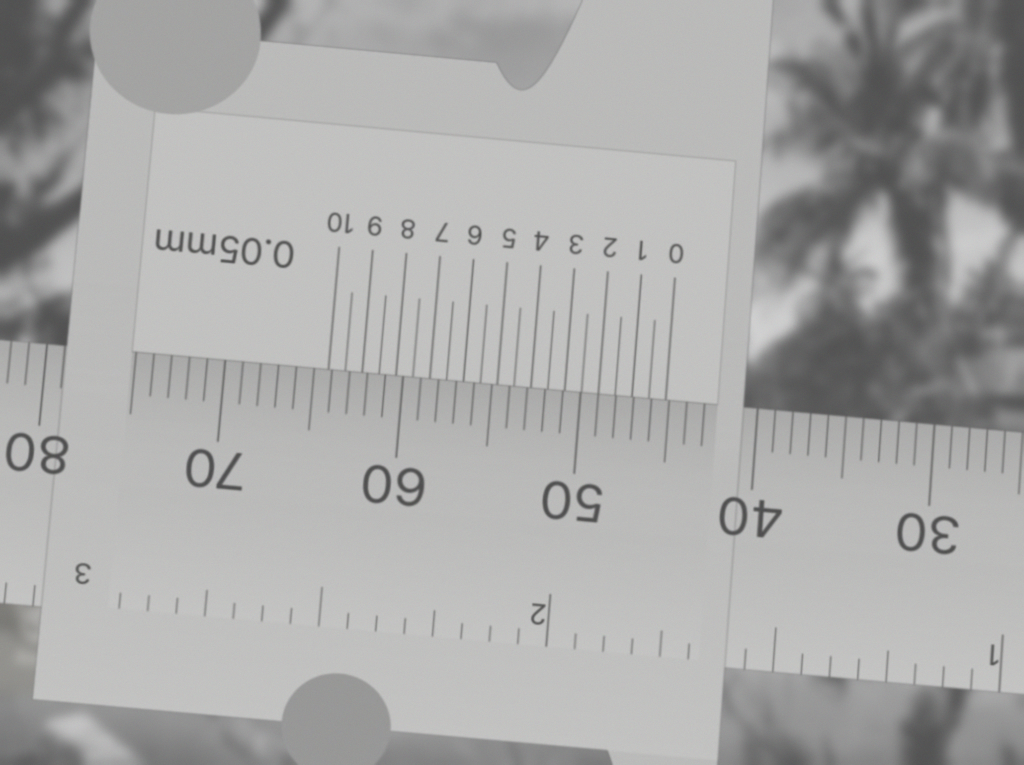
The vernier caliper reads 45.2 mm
